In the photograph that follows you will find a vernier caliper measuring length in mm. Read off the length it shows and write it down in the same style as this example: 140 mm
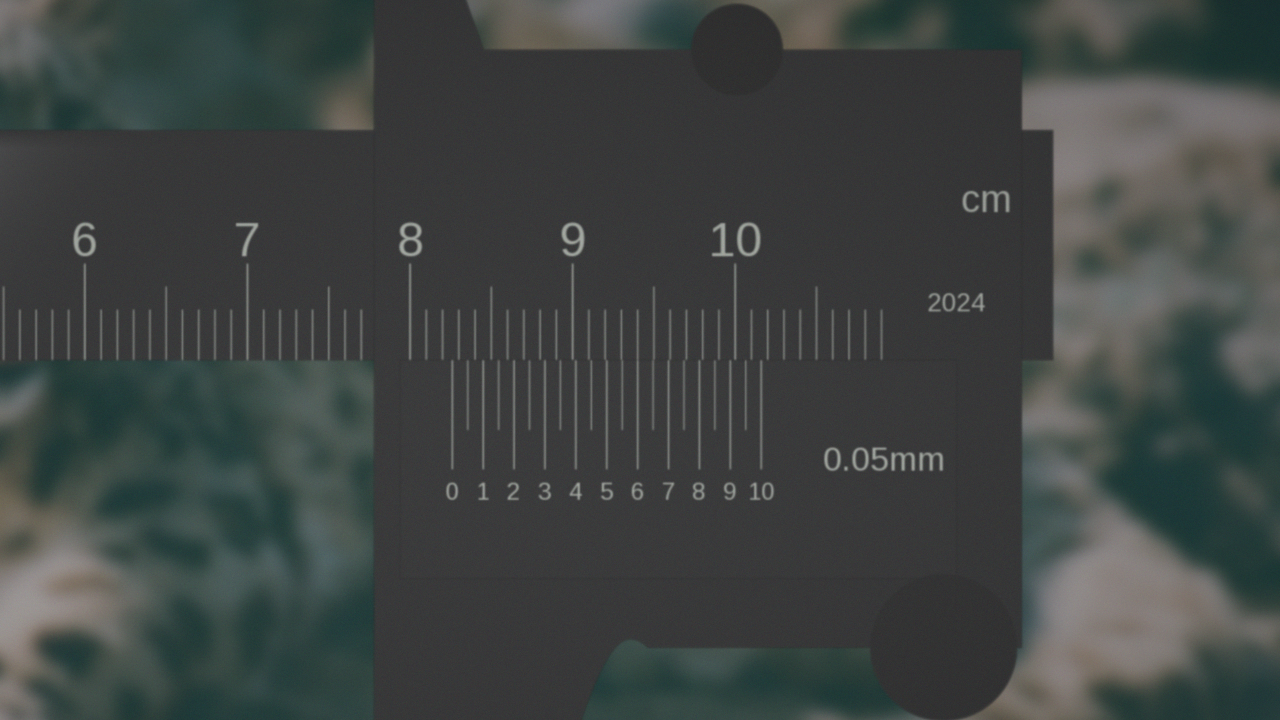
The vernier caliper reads 82.6 mm
